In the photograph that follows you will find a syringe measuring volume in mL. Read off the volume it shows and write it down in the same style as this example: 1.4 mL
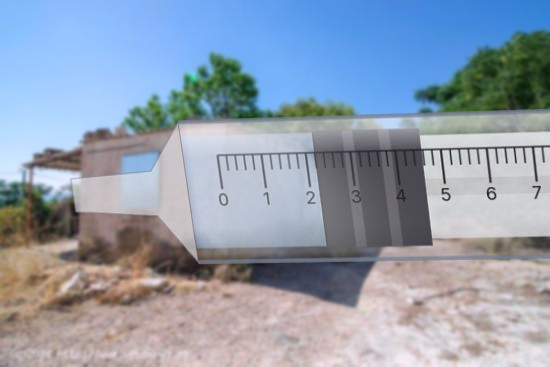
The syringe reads 2.2 mL
